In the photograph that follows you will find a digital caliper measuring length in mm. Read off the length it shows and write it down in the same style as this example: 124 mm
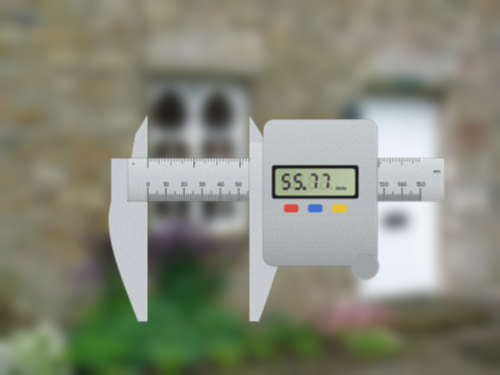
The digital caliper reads 55.77 mm
